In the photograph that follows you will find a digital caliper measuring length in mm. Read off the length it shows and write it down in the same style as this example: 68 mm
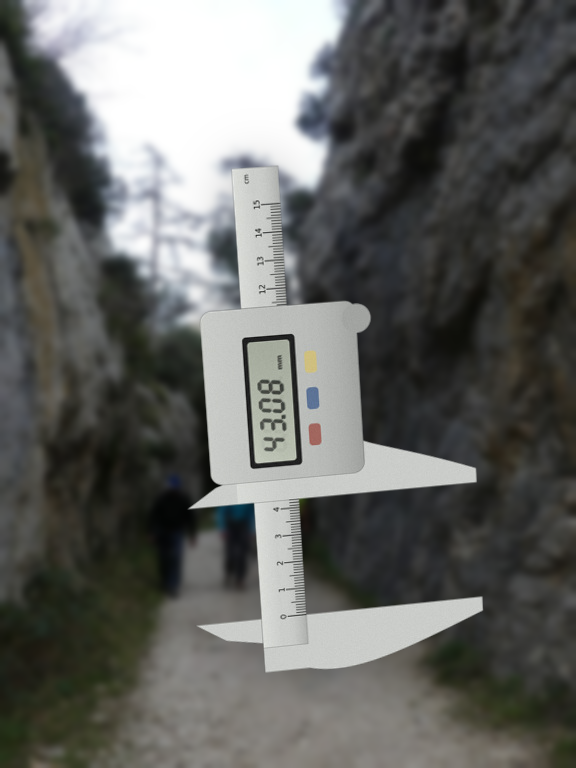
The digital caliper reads 43.08 mm
